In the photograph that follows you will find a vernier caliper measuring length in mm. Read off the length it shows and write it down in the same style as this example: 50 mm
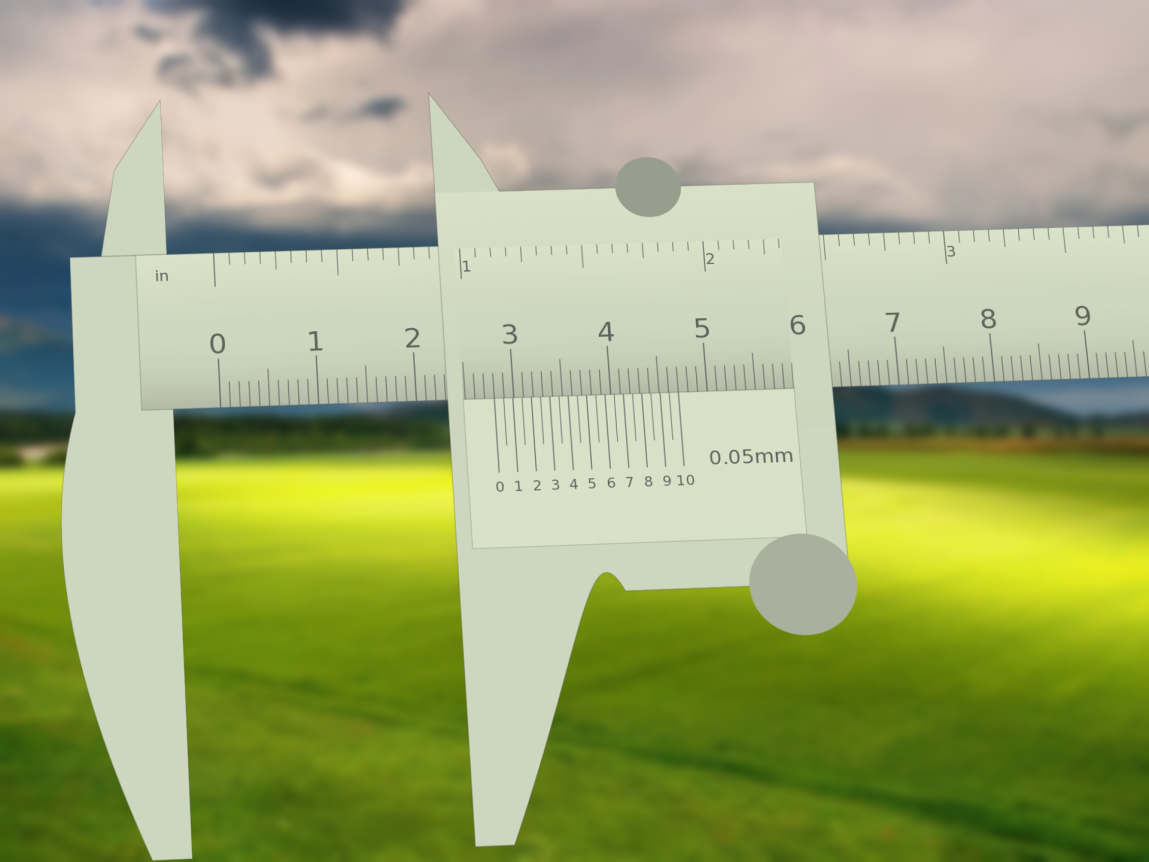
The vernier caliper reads 28.0 mm
